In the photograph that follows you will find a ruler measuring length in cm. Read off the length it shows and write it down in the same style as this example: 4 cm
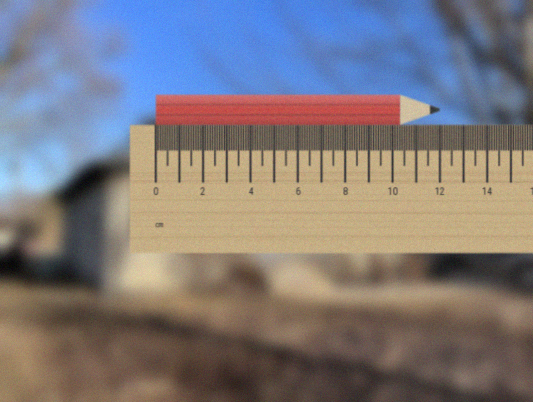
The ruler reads 12 cm
